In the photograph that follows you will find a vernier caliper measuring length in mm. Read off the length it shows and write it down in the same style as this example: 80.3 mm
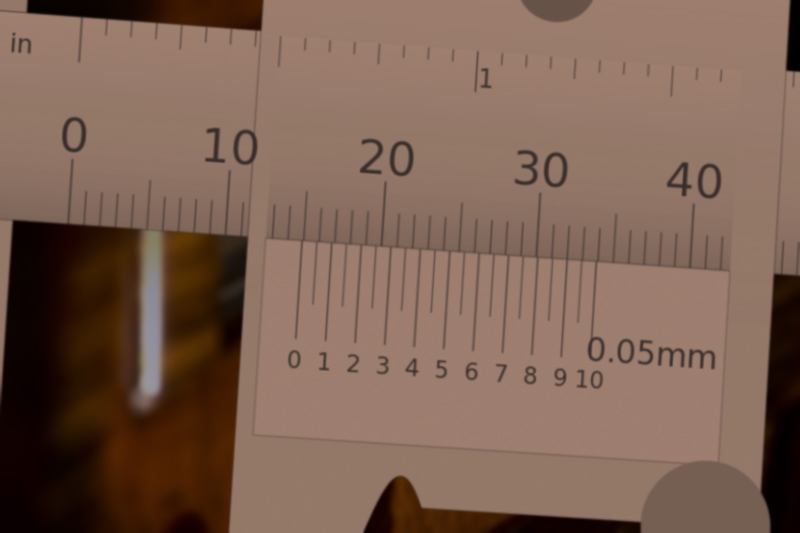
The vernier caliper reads 14.9 mm
